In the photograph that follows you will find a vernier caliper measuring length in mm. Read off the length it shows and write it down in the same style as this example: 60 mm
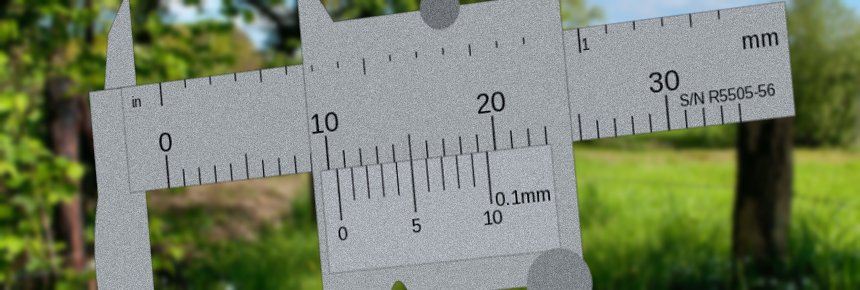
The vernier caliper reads 10.5 mm
